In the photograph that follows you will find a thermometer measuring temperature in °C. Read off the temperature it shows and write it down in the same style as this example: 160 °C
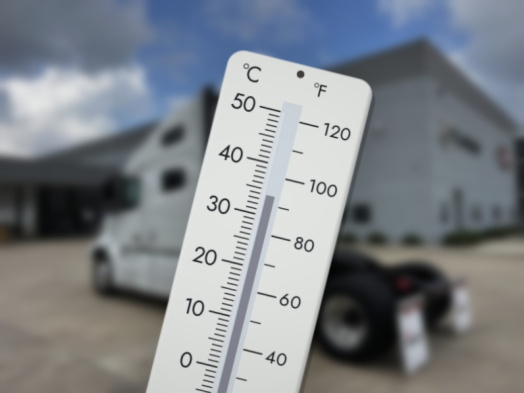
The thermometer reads 34 °C
